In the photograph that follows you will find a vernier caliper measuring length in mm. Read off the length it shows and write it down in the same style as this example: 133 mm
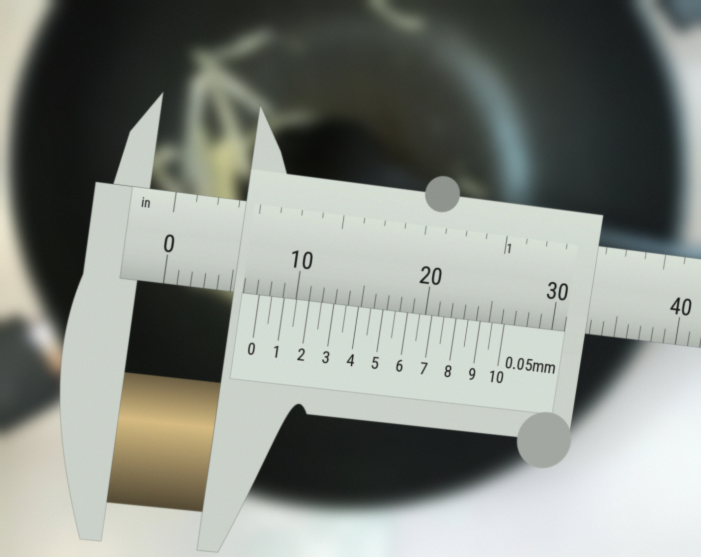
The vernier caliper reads 7.2 mm
